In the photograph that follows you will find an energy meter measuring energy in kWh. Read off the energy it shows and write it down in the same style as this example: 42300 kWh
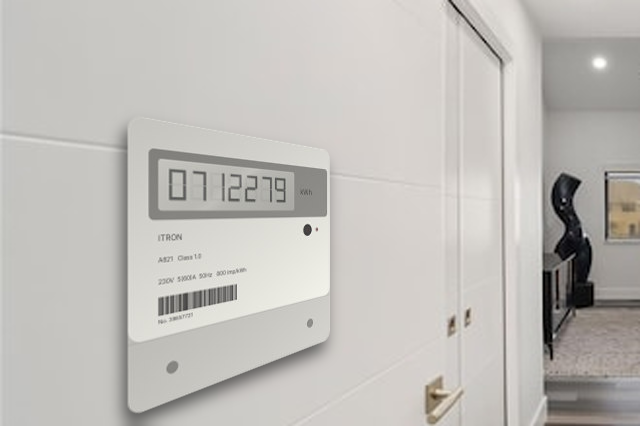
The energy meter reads 712279 kWh
